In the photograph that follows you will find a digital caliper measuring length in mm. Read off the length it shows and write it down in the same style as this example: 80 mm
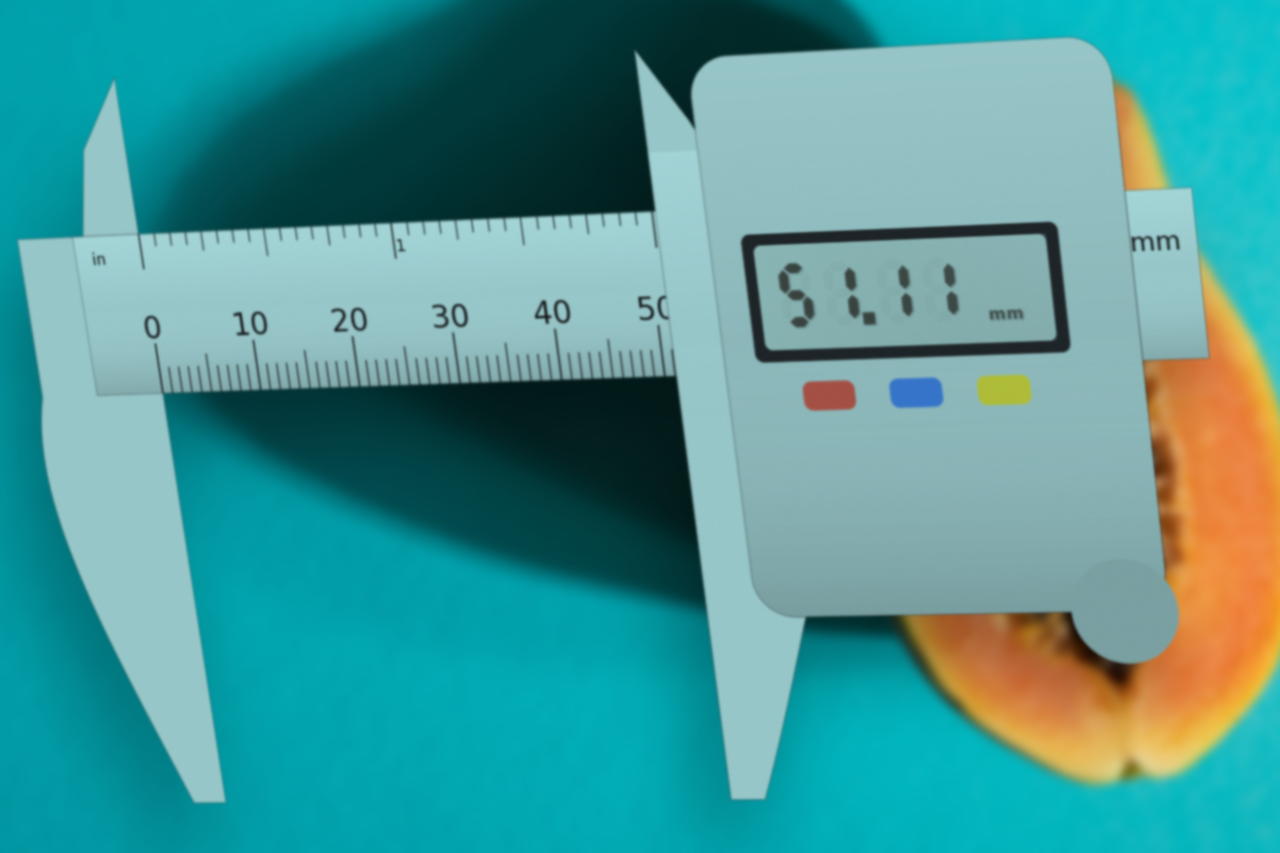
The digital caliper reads 51.11 mm
